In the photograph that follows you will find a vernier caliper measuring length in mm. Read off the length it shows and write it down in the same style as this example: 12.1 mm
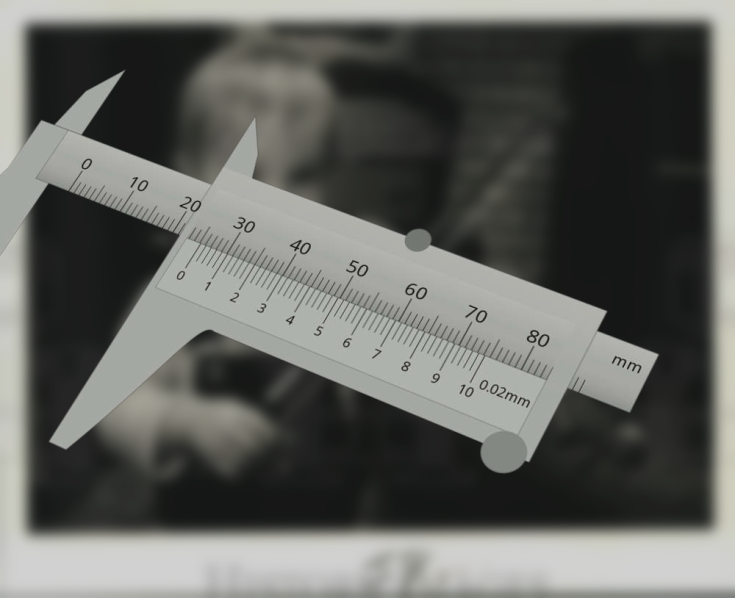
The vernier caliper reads 25.2 mm
